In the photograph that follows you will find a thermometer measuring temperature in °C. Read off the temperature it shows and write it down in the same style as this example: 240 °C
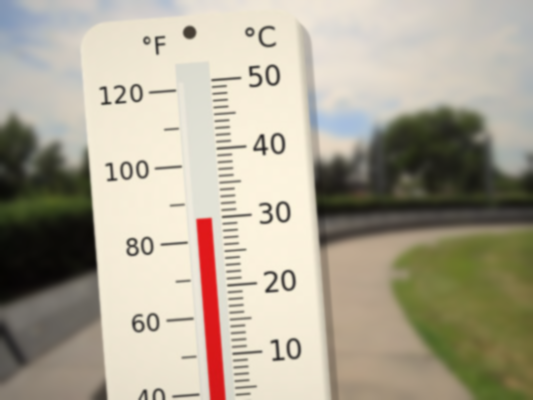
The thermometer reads 30 °C
